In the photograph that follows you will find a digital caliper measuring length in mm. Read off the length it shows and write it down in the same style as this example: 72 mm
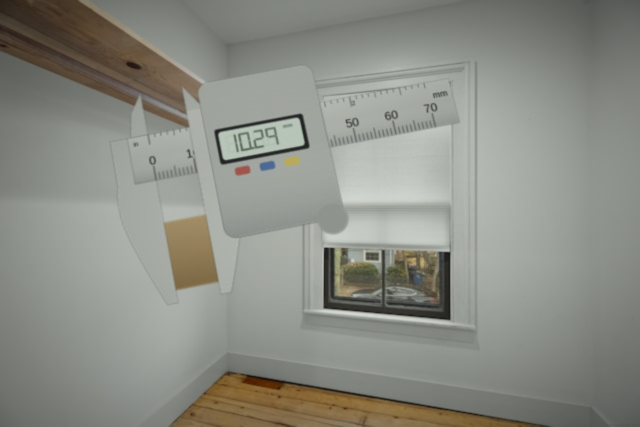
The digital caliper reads 10.29 mm
